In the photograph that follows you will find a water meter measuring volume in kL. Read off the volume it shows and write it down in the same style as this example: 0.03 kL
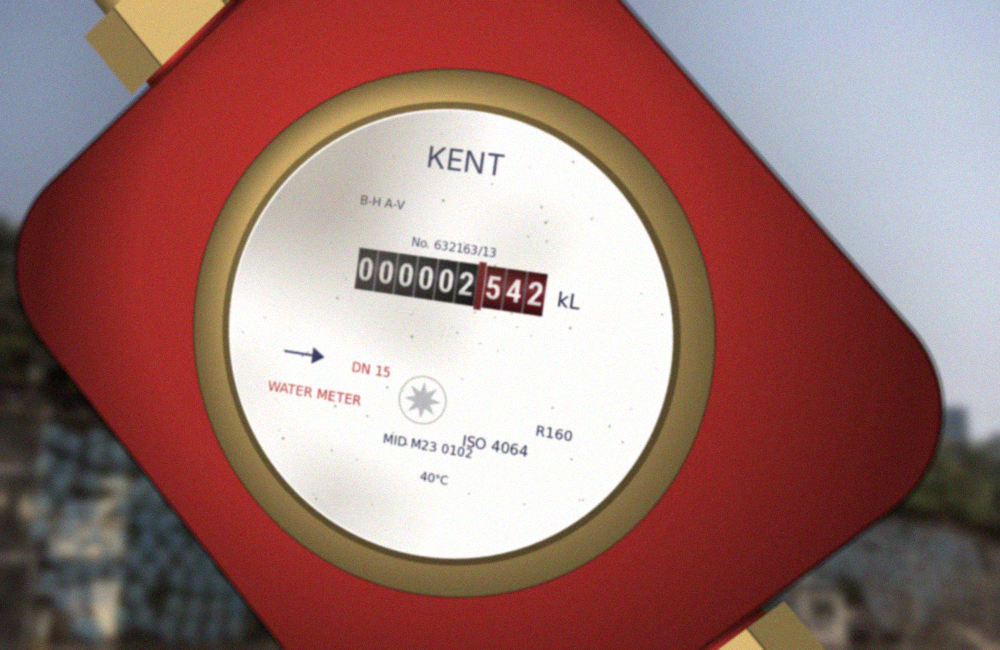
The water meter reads 2.542 kL
